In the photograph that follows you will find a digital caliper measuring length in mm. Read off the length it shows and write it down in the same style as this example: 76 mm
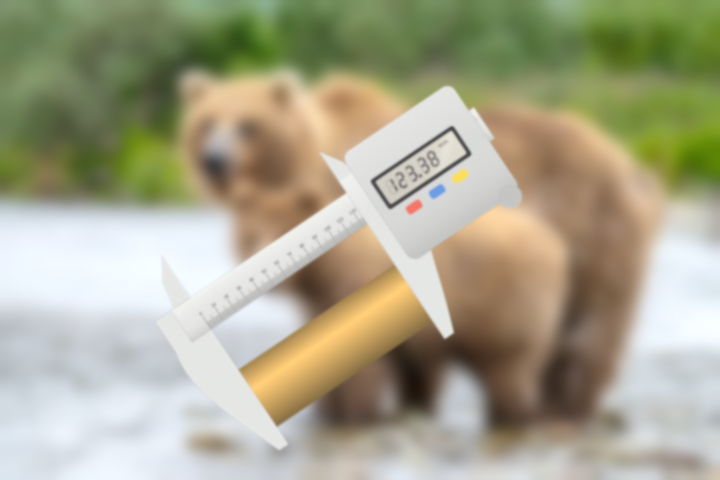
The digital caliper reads 123.38 mm
